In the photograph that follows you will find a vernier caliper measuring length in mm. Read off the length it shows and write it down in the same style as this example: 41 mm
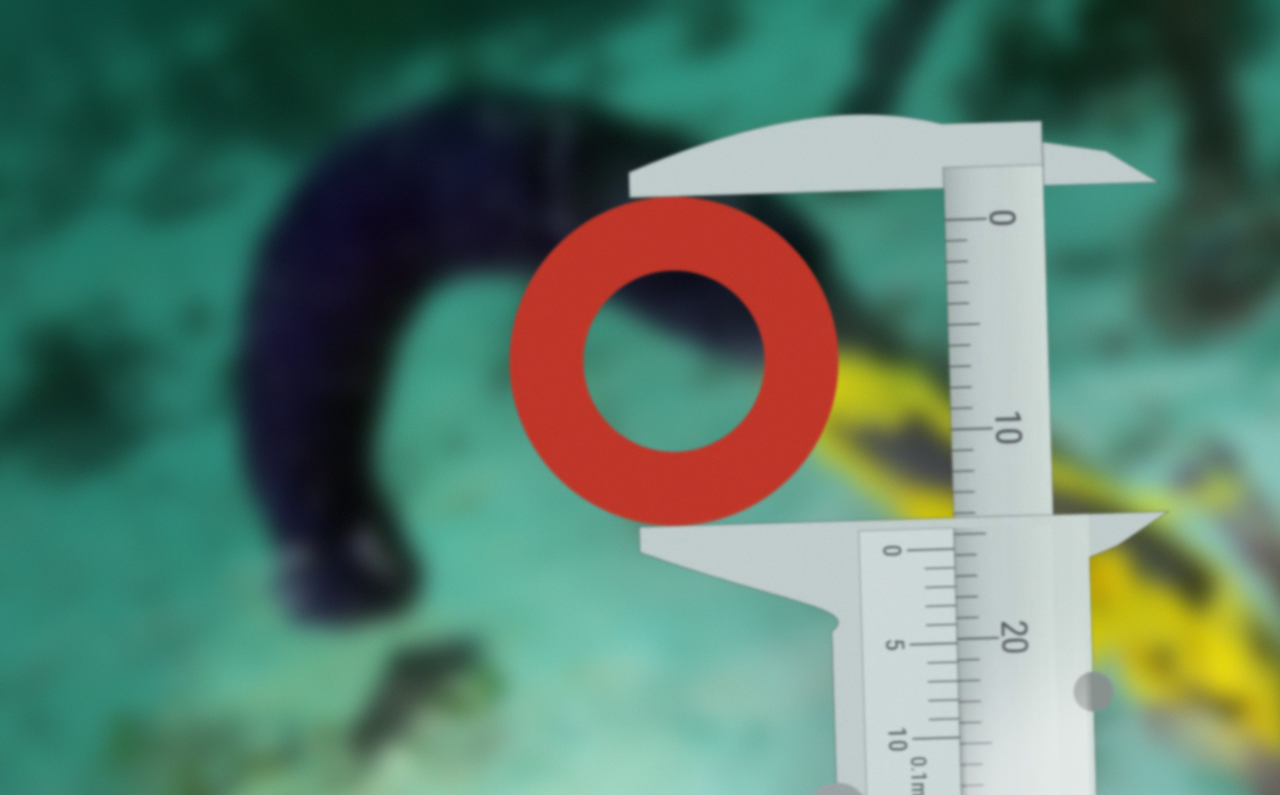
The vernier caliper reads 15.7 mm
